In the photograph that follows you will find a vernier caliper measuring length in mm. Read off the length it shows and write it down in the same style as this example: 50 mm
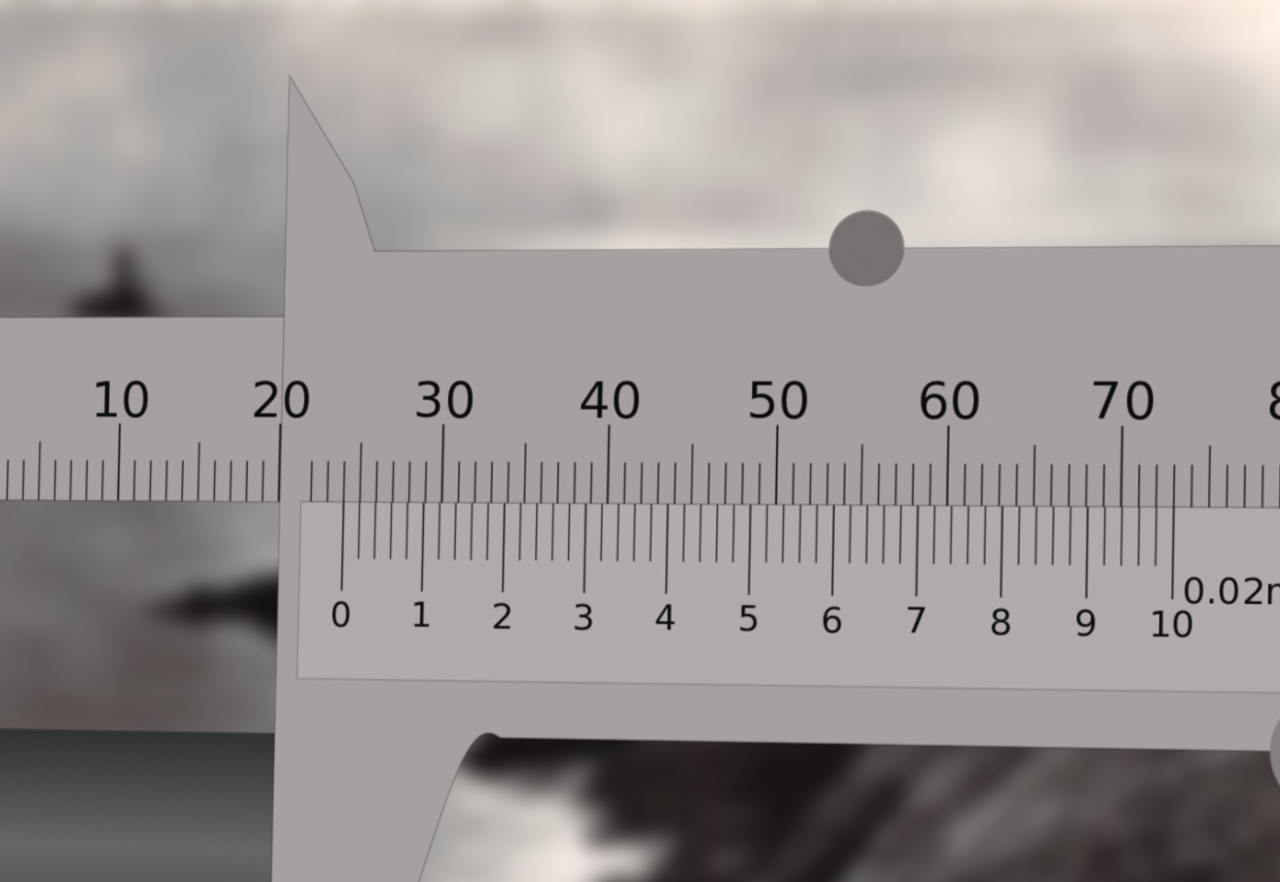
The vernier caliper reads 24.0 mm
